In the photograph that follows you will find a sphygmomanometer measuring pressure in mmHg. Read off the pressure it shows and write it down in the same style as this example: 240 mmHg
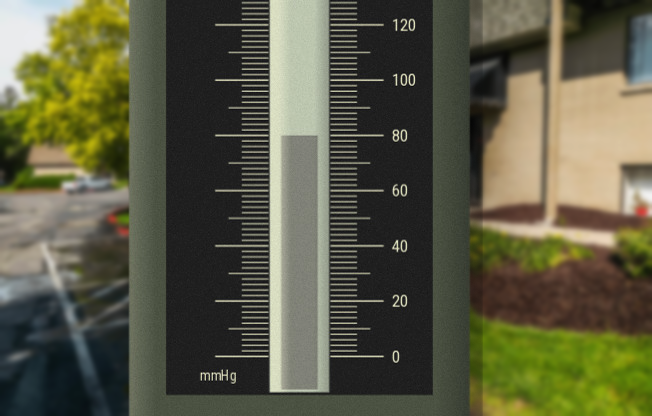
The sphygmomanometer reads 80 mmHg
